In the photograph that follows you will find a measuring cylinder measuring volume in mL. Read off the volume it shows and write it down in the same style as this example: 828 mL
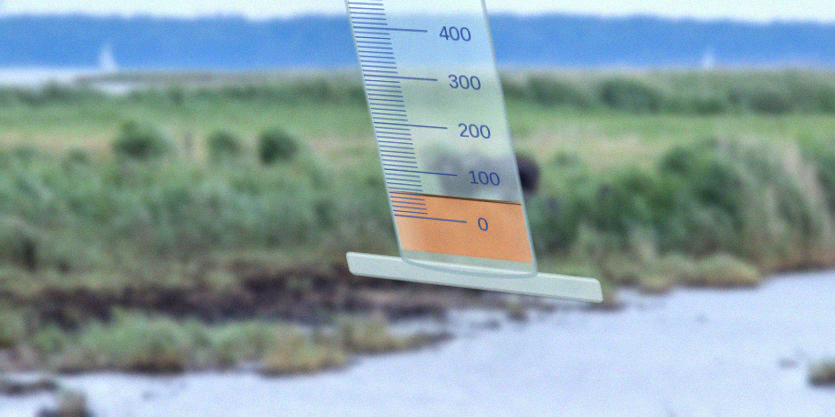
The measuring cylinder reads 50 mL
